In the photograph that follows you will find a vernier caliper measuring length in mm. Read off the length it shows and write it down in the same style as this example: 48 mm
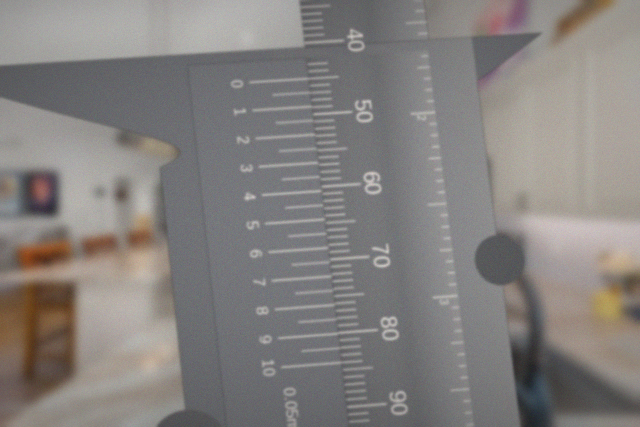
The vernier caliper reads 45.0 mm
